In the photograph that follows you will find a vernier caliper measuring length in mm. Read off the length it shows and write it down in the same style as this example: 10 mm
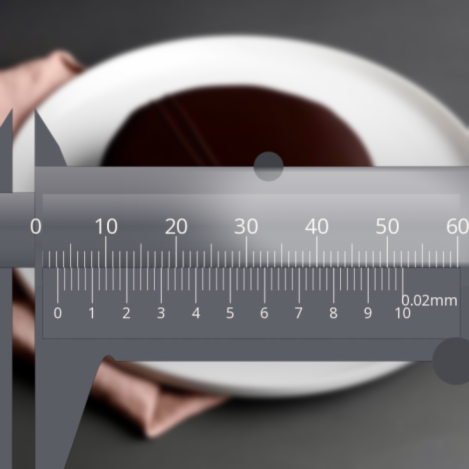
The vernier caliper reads 3.2 mm
